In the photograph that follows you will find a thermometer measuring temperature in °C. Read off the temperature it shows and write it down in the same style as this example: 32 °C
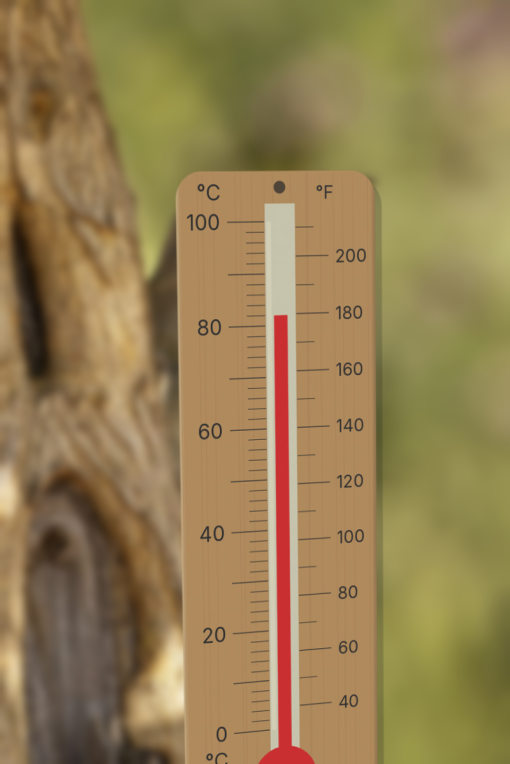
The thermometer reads 82 °C
